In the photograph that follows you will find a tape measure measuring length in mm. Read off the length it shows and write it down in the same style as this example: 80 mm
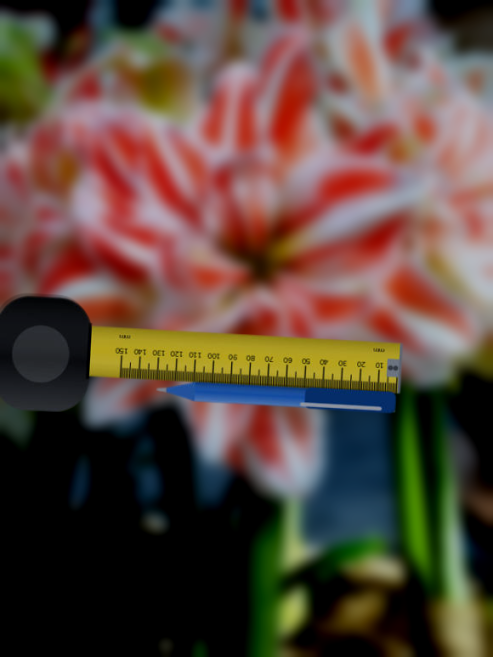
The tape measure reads 130 mm
